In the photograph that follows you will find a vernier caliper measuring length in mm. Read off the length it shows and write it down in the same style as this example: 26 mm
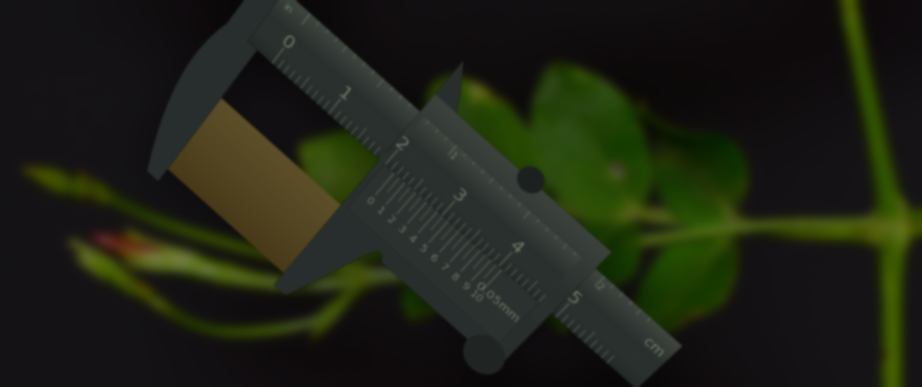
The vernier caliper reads 21.6 mm
